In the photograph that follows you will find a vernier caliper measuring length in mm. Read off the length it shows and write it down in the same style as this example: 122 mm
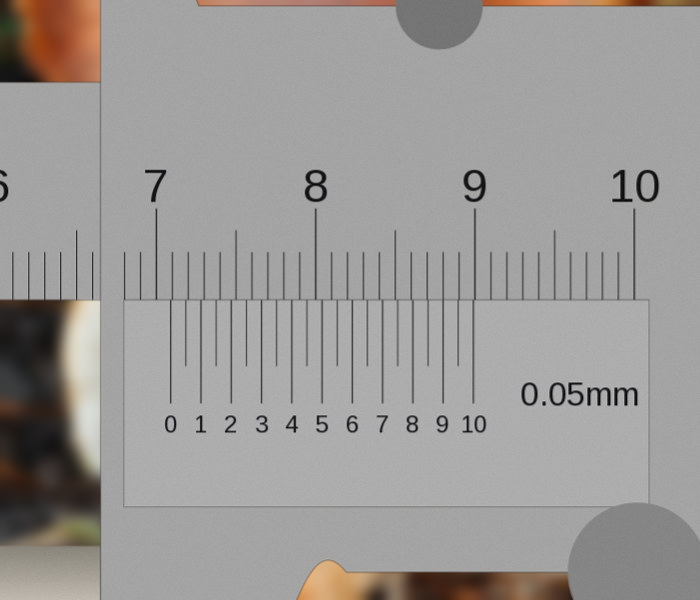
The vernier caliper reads 70.9 mm
